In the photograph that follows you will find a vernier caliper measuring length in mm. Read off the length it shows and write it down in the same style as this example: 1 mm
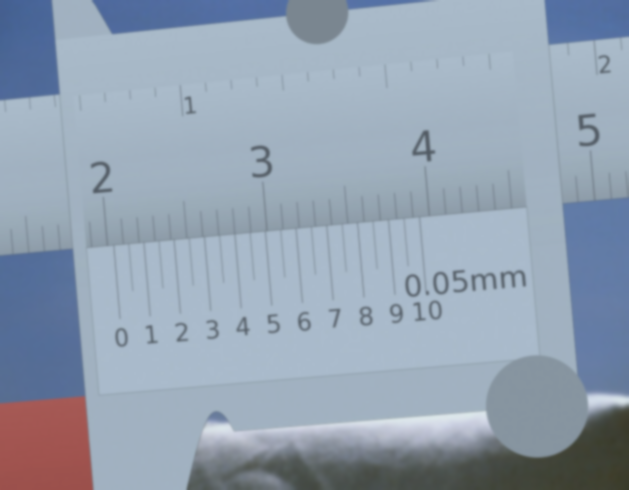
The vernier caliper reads 20.4 mm
